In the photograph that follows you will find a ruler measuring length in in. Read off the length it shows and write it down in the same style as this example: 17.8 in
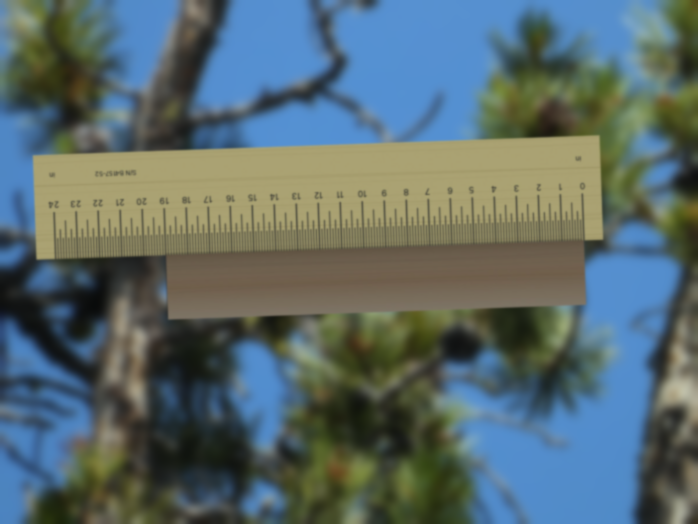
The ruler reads 19 in
